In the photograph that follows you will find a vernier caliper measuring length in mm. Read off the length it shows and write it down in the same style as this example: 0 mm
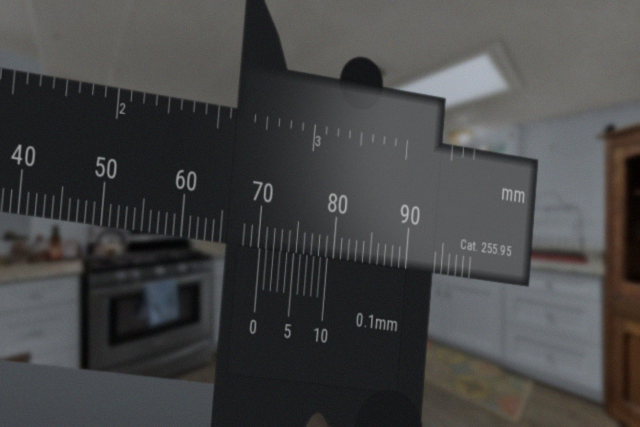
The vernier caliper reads 70.2 mm
